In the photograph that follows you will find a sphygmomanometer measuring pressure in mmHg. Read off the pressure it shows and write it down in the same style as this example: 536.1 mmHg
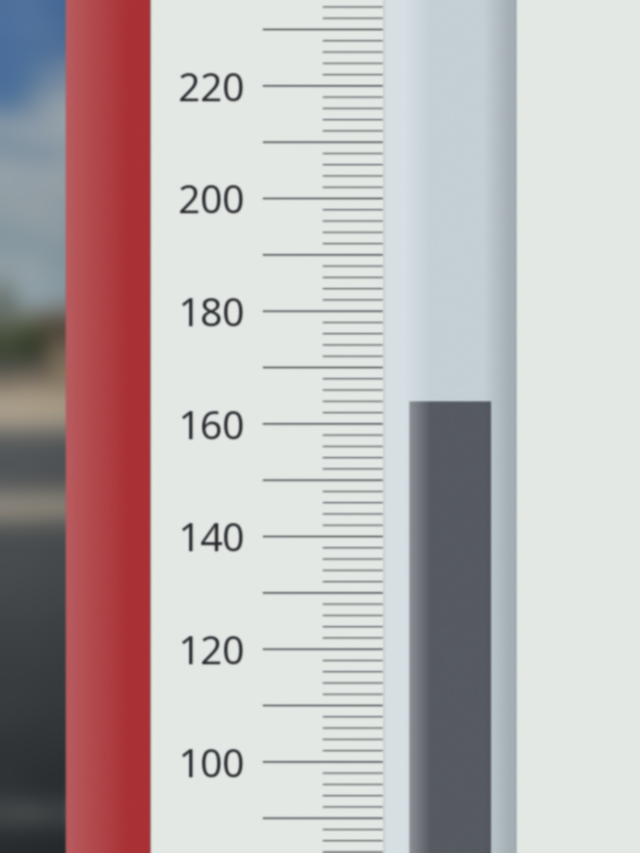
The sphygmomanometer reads 164 mmHg
